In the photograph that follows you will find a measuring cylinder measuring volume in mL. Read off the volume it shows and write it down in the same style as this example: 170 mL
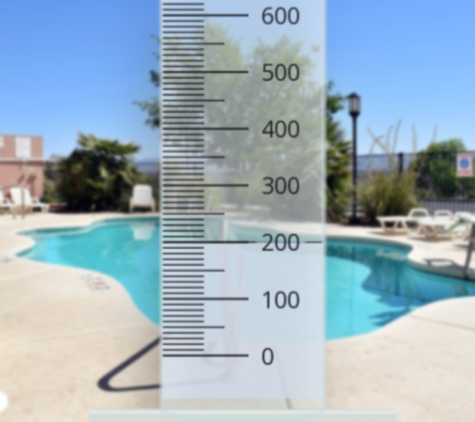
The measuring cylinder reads 200 mL
